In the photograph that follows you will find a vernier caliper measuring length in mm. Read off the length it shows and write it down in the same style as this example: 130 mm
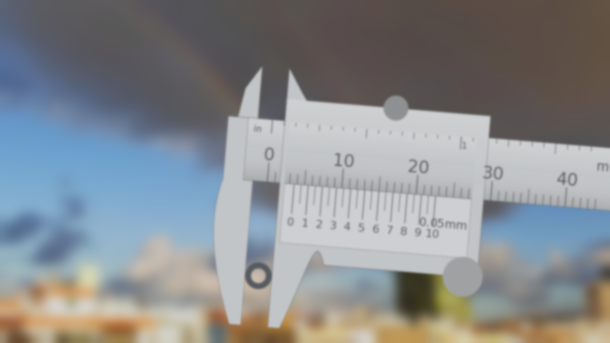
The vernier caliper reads 3.6 mm
